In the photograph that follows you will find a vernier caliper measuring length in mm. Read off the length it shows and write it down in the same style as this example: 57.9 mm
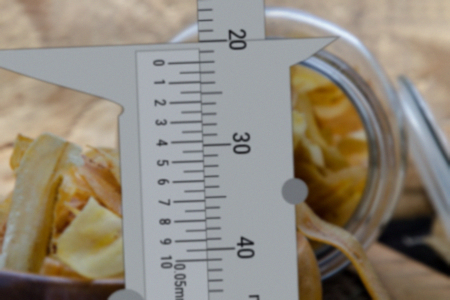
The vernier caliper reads 22.0 mm
